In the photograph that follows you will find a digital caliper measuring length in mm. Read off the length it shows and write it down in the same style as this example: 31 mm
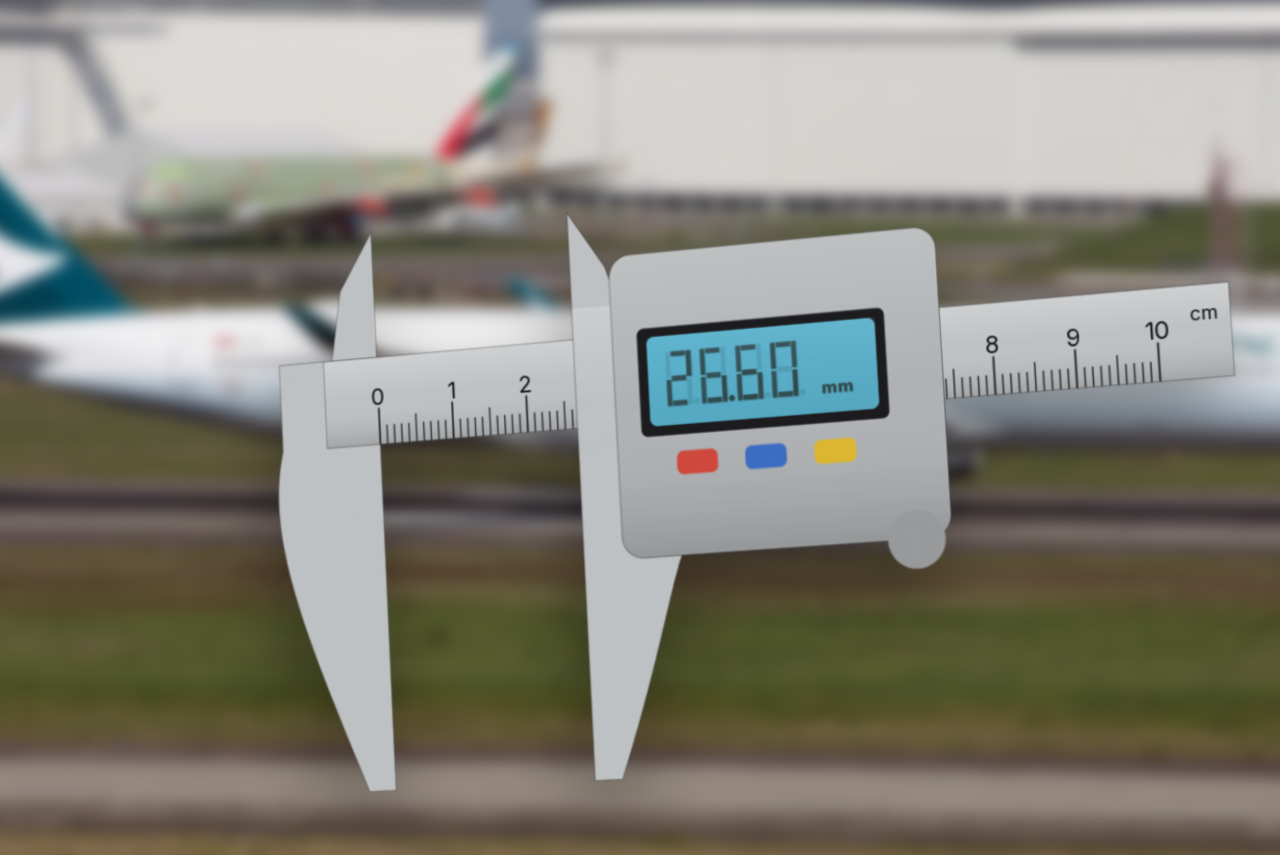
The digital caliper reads 26.60 mm
